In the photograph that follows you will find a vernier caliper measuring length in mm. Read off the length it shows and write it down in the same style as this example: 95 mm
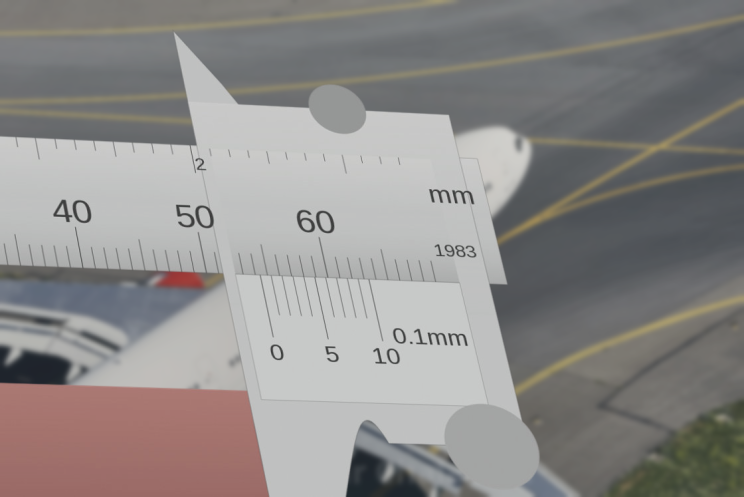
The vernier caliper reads 54.4 mm
